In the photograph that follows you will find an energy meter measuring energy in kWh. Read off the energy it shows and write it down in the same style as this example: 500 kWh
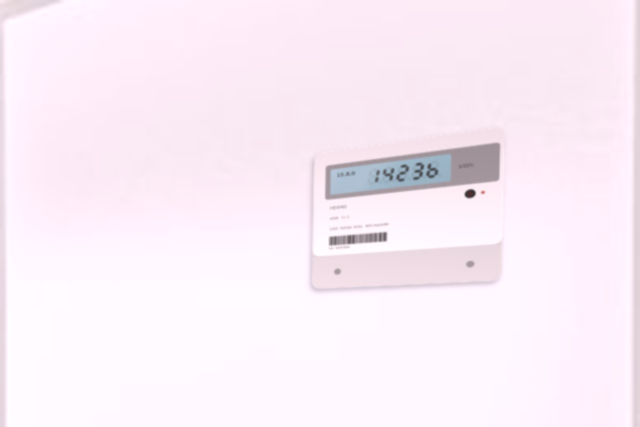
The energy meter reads 14236 kWh
